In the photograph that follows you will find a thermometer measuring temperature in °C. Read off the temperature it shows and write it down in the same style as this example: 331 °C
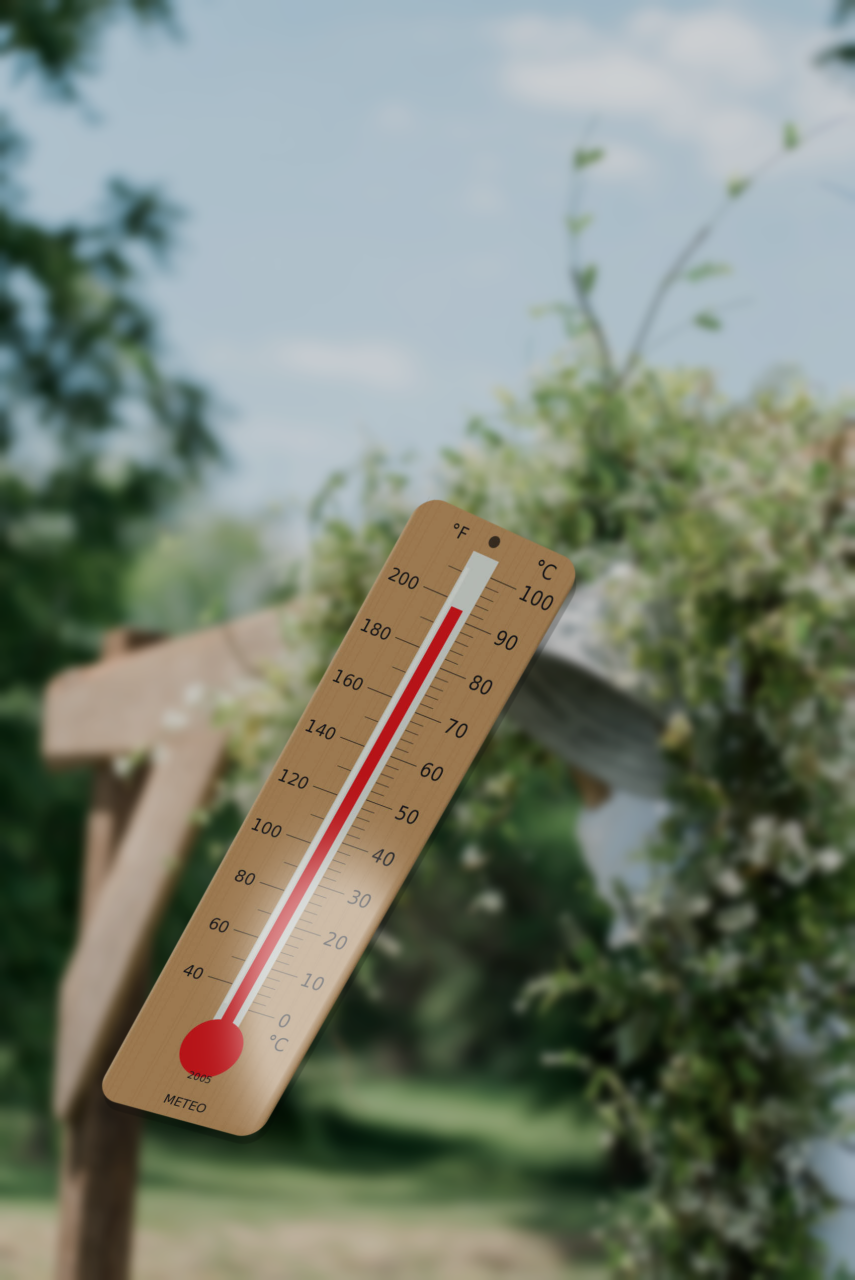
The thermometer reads 92 °C
